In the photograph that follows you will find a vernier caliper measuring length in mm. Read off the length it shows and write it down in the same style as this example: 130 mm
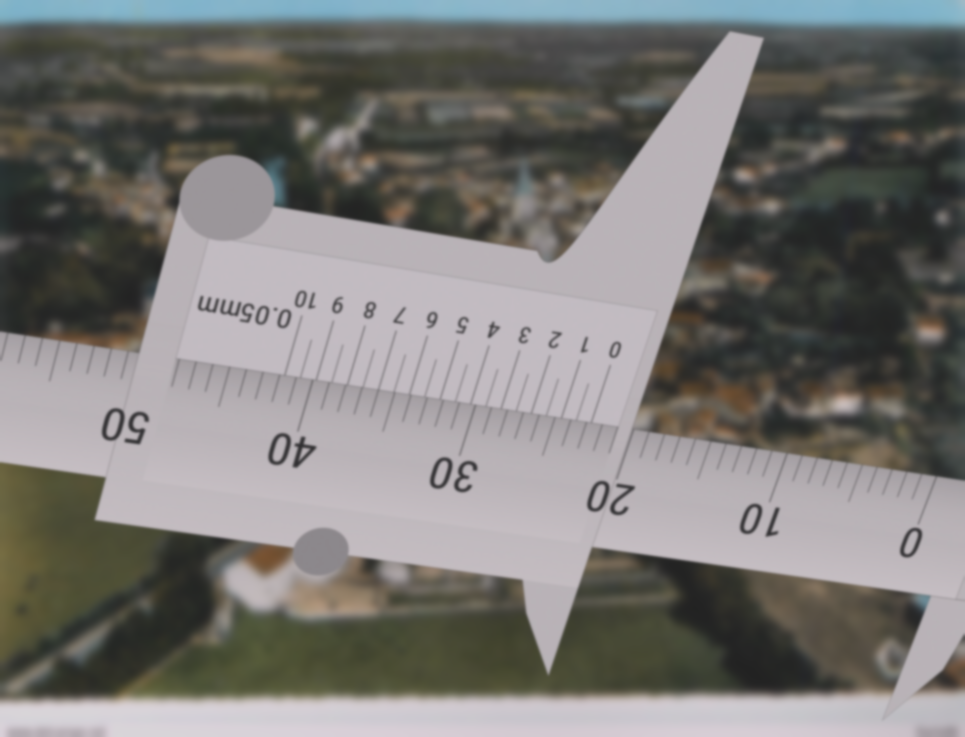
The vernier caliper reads 22.7 mm
